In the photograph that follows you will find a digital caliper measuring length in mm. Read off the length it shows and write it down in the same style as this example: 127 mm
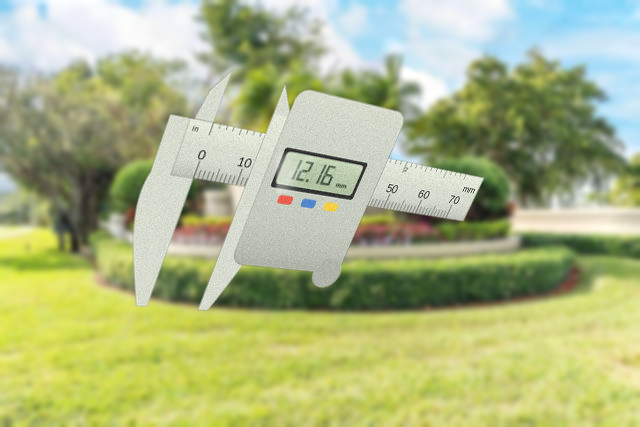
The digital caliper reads 12.16 mm
